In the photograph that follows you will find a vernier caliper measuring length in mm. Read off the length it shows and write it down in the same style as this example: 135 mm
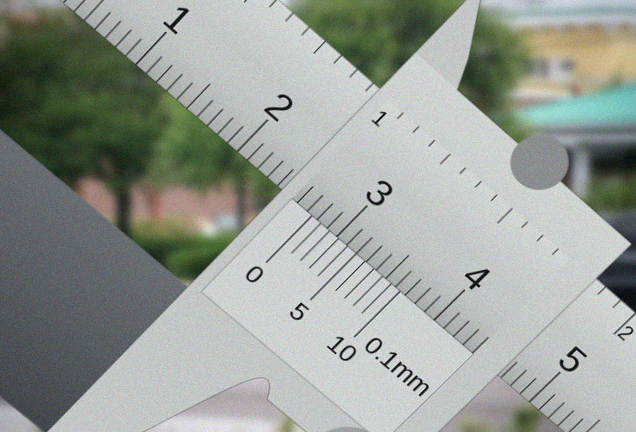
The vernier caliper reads 27.5 mm
